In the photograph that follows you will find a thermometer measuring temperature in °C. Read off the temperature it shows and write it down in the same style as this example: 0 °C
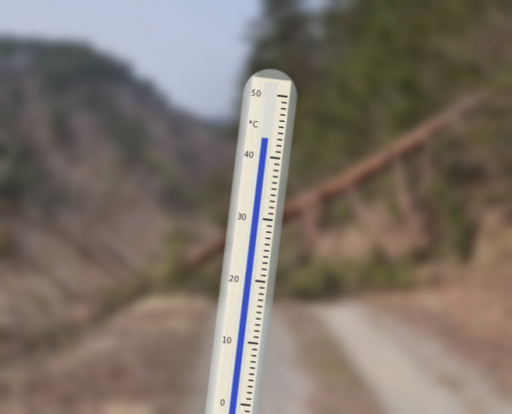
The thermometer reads 43 °C
